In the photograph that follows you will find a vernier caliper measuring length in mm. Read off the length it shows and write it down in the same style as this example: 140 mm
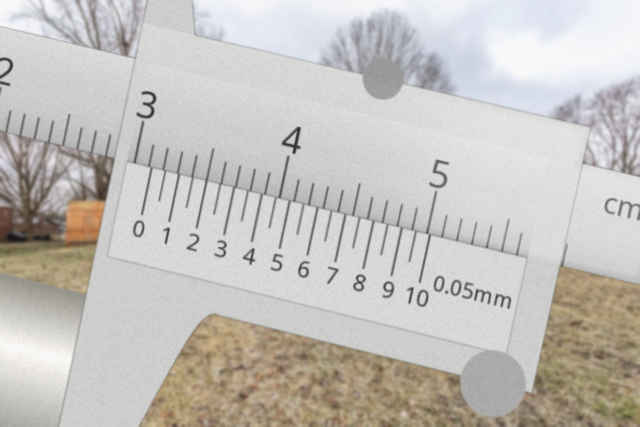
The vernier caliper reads 31.2 mm
